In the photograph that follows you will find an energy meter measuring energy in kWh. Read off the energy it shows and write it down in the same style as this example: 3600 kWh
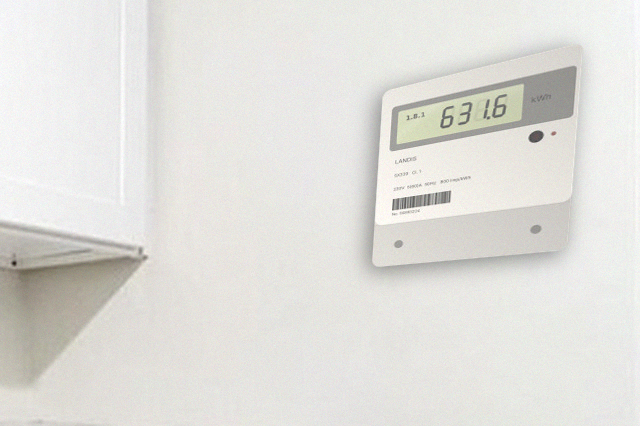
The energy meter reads 631.6 kWh
